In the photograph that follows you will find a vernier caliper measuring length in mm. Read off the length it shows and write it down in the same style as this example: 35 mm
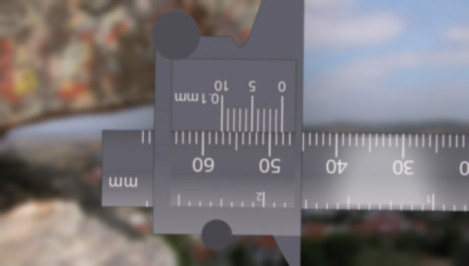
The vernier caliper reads 48.2 mm
